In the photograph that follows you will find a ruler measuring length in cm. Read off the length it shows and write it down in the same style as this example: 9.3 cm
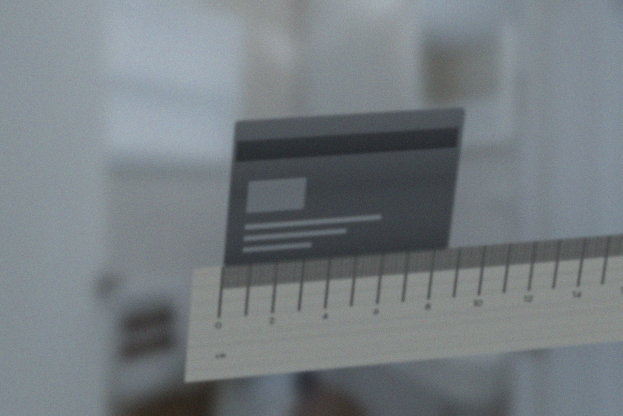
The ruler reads 8.5 cm
